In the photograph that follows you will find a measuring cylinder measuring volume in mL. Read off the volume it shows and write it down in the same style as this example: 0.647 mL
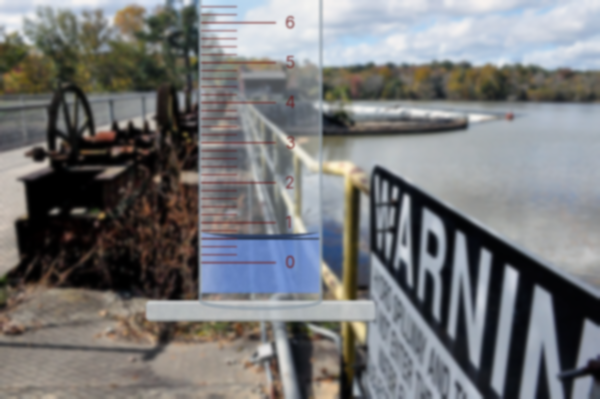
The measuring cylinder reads 0.6 mL
